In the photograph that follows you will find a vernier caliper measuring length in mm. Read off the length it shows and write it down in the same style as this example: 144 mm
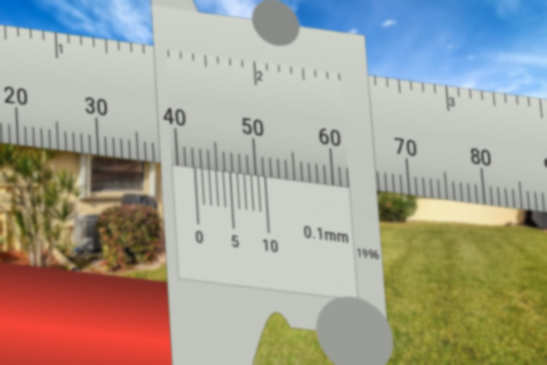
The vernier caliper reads 42.2 mm
